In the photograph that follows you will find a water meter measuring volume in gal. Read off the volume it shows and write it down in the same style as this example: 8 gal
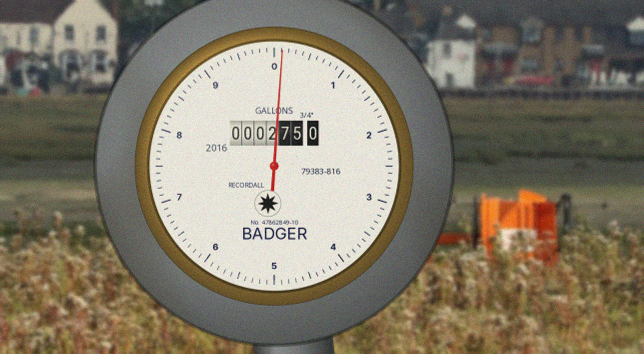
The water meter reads 2750.1 gal
